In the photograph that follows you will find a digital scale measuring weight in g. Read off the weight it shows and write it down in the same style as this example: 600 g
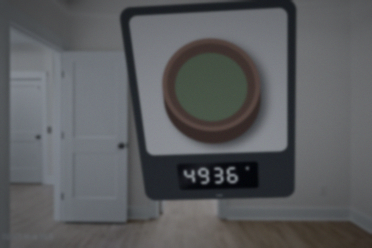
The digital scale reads 4936 g
